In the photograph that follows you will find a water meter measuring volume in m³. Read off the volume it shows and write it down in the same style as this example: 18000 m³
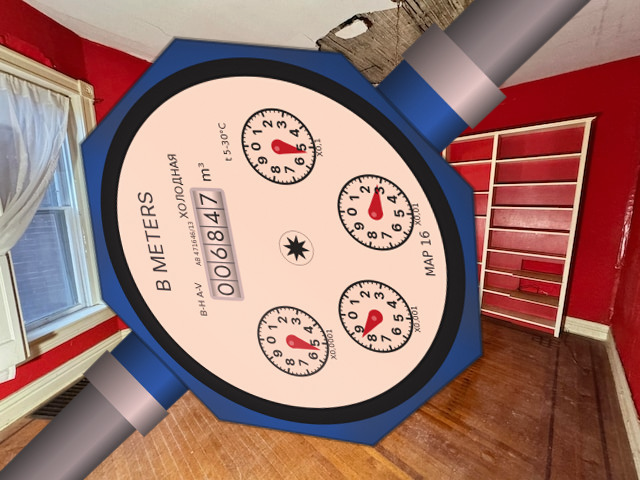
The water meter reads 6847.5285 m³
